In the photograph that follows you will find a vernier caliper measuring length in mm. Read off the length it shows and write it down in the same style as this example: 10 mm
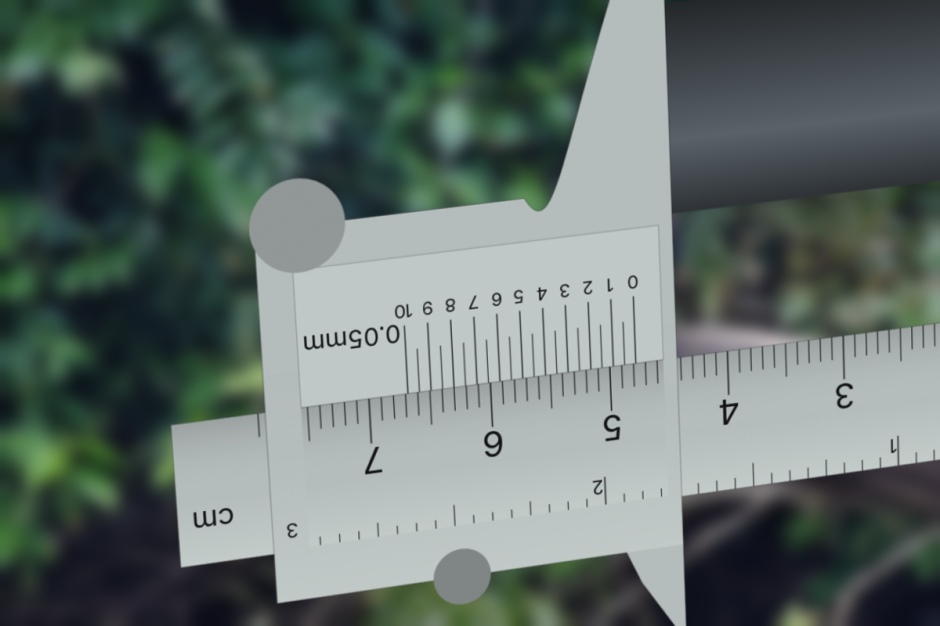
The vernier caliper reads 47.8 mm
